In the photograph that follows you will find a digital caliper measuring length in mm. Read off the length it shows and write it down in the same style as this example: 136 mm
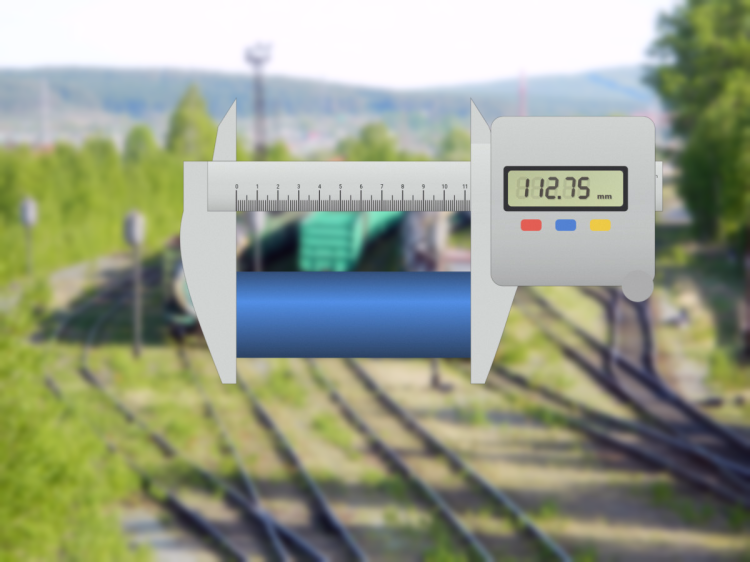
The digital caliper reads 112.75 mm
